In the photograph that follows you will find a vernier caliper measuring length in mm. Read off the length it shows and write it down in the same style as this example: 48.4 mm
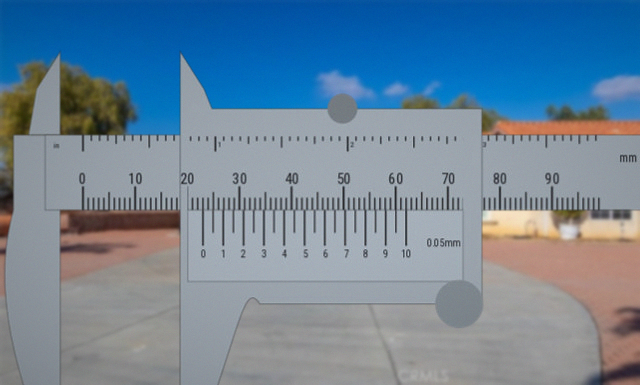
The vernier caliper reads 23.0 mm
